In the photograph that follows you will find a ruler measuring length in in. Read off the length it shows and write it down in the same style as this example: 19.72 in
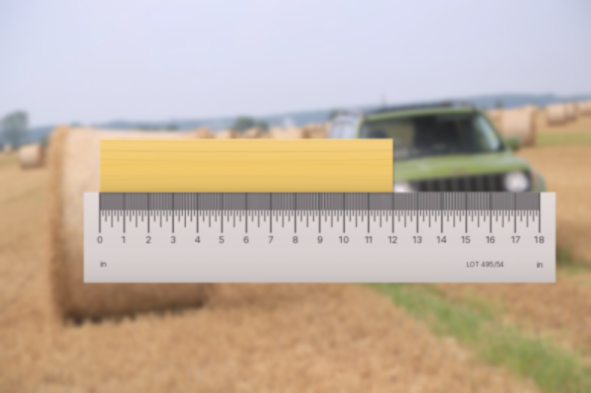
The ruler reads 12 in
